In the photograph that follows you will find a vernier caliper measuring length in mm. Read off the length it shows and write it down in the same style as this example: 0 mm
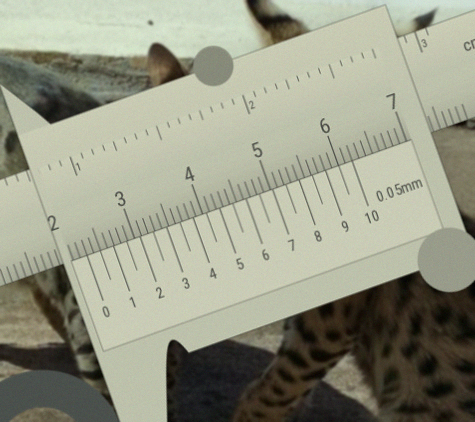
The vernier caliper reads 23.0 mm
